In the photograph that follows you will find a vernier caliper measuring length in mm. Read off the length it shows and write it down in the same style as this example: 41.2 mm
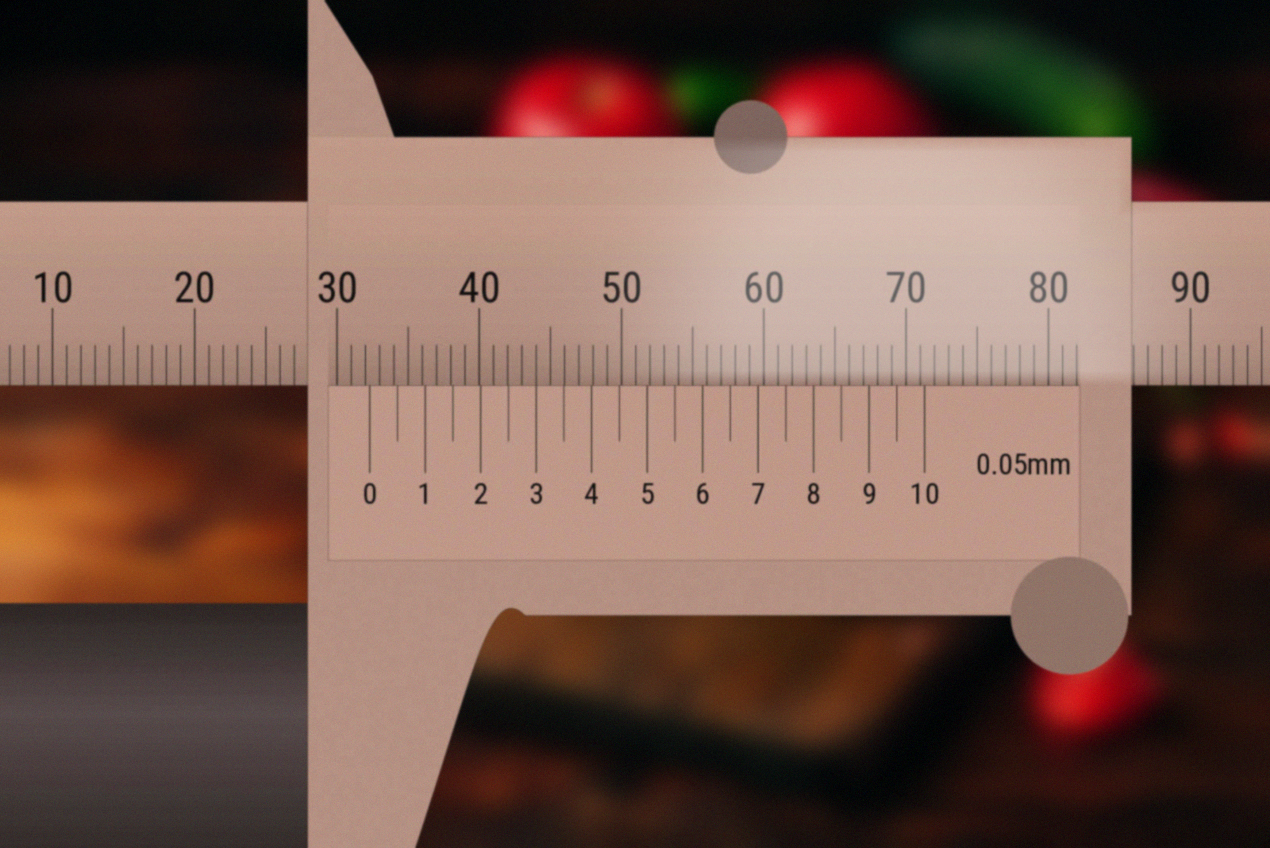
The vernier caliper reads 32.3 mm
